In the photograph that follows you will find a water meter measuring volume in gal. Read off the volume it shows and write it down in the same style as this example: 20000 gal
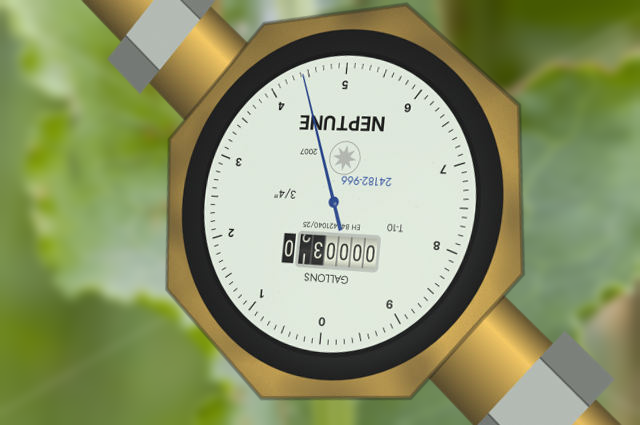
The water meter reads 314.4 gal
